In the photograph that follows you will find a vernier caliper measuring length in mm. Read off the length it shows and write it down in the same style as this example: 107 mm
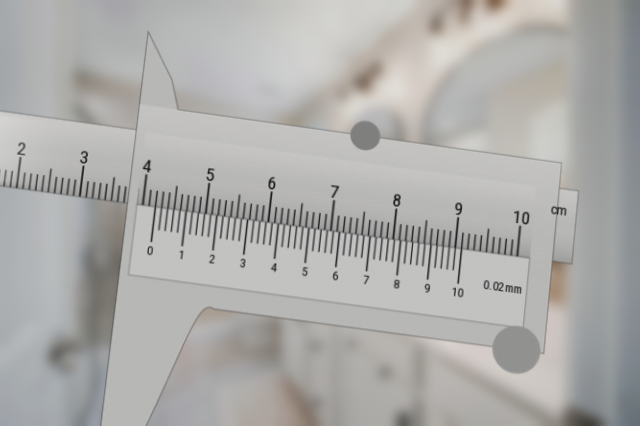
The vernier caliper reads 42.0 mm
